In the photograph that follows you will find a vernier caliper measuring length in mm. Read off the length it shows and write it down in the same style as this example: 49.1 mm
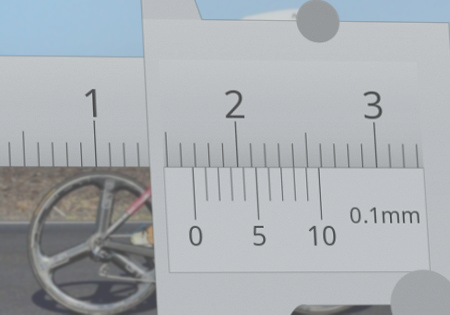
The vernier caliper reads 16.8 mm
